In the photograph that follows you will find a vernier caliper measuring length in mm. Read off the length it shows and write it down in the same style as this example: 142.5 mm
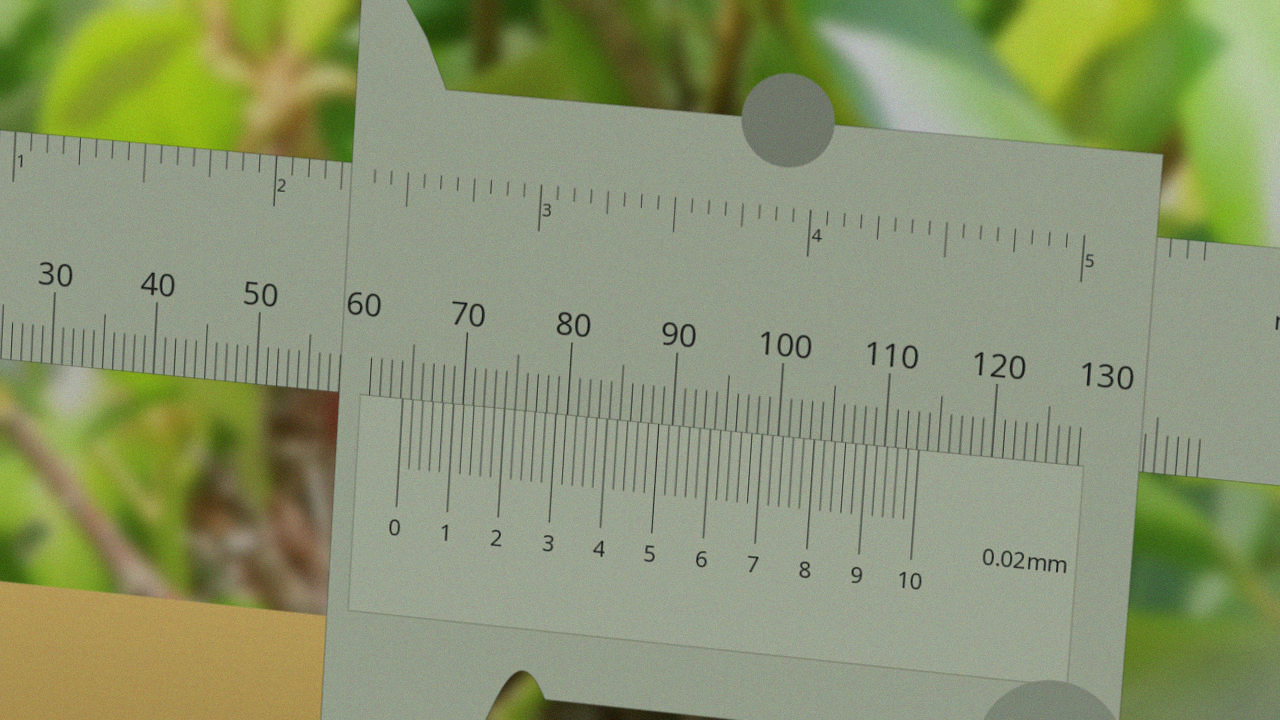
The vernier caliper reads 64.2 mm
